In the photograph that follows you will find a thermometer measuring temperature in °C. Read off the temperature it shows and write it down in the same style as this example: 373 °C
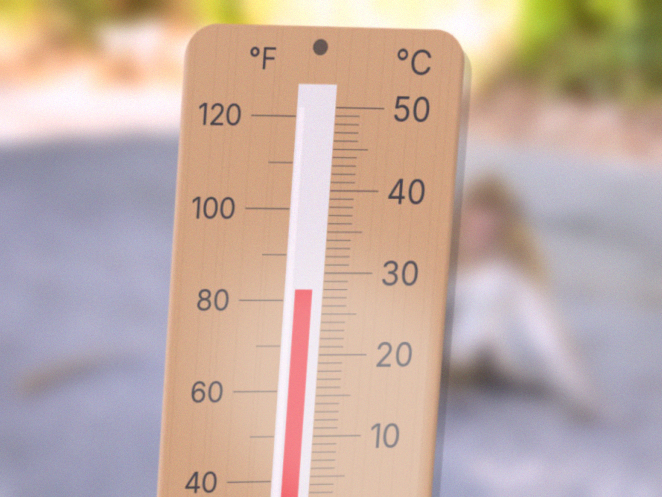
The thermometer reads 28 °C
